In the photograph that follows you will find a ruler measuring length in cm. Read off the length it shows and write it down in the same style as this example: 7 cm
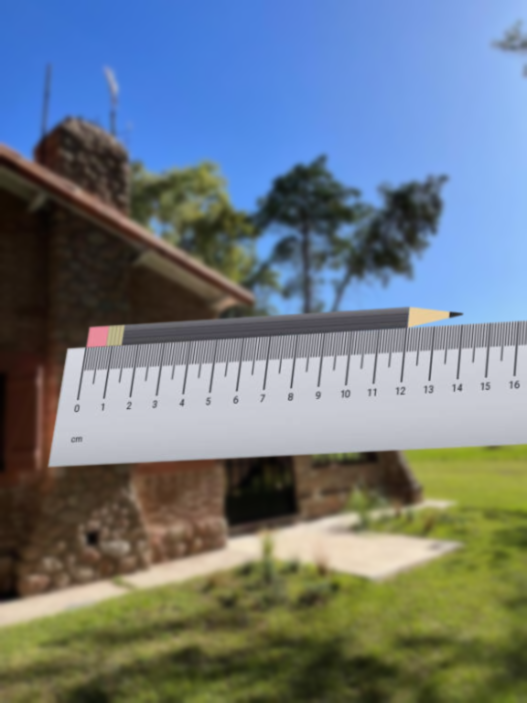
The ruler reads 14 cm
